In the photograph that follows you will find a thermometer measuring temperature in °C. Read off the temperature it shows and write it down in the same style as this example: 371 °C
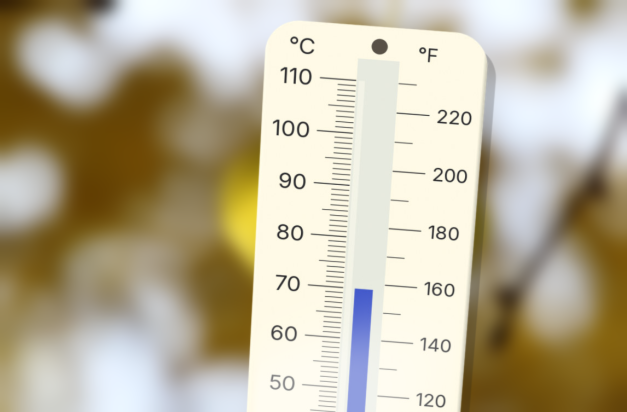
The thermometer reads 70 °C
